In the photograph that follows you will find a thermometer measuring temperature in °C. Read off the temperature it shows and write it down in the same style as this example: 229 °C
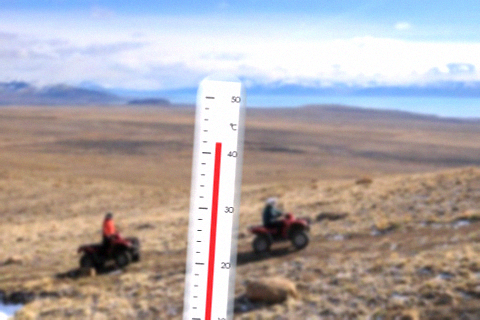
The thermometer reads 42 °C
